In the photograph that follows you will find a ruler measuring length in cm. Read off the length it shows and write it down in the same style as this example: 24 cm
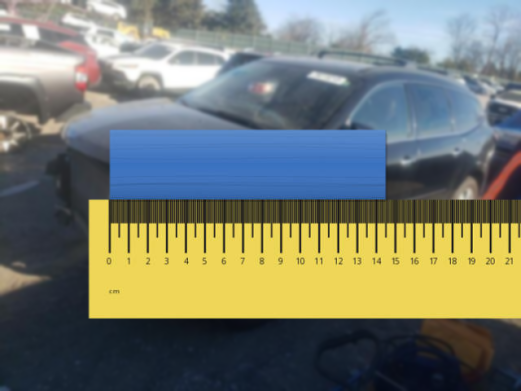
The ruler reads 14.5 cm
